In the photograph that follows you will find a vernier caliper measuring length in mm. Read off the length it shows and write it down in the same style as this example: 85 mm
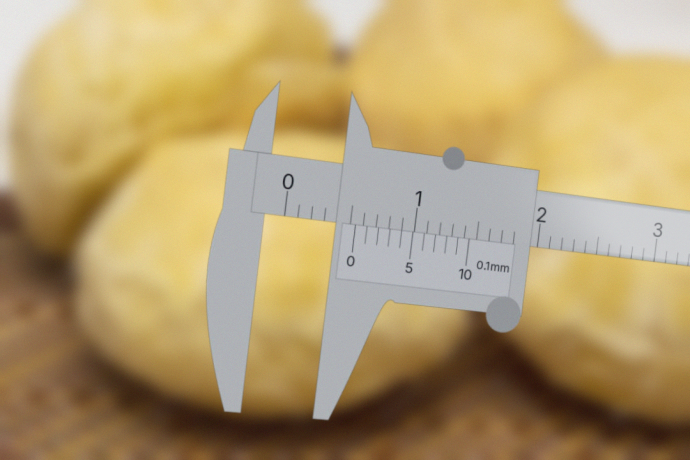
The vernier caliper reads 5.4 mm
